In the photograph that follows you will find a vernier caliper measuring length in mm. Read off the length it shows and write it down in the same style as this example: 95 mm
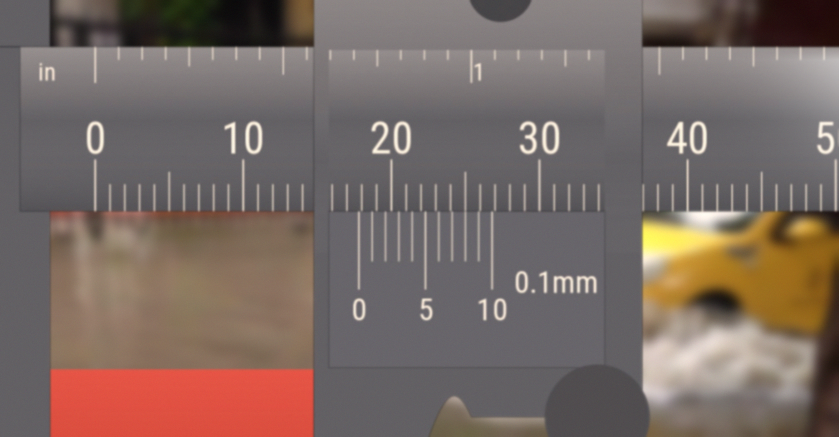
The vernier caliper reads 17.8 mm
